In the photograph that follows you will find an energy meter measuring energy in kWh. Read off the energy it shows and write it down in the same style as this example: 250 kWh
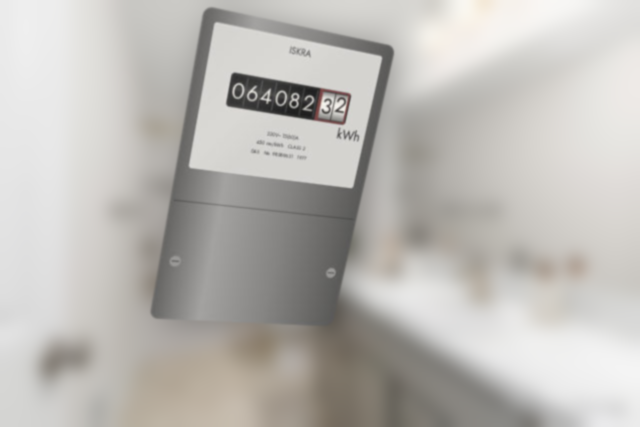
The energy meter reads 64082.32 kWh
